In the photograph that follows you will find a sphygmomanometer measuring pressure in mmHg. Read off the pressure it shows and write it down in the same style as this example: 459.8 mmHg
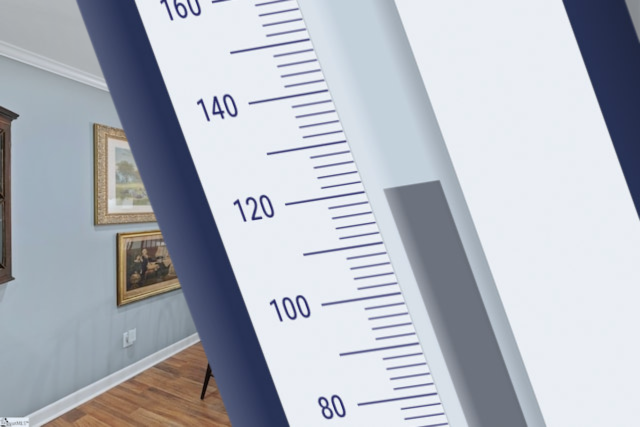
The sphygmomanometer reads 120 mmHg
